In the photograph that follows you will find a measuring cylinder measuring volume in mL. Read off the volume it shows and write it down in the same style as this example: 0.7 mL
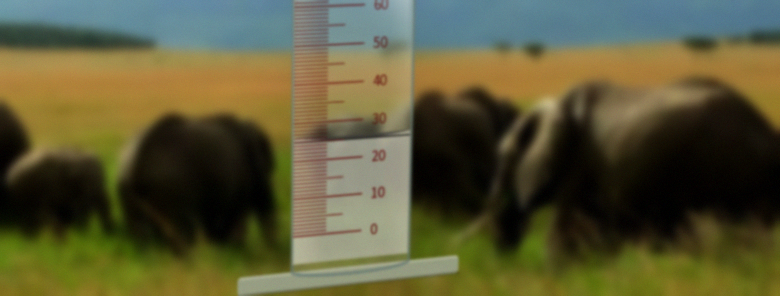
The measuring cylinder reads 25 mL
